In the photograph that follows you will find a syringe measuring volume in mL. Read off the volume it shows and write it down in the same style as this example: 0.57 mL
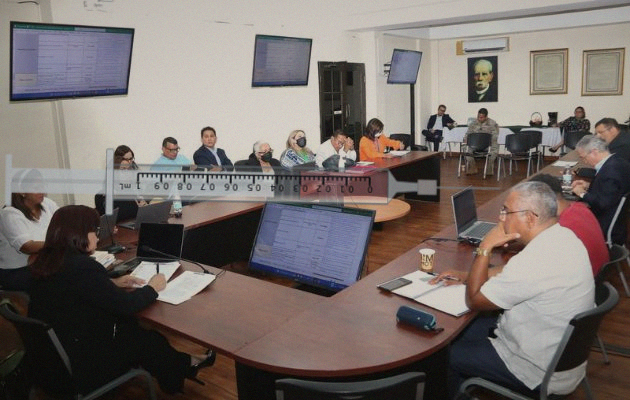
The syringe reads 0.3 mL
